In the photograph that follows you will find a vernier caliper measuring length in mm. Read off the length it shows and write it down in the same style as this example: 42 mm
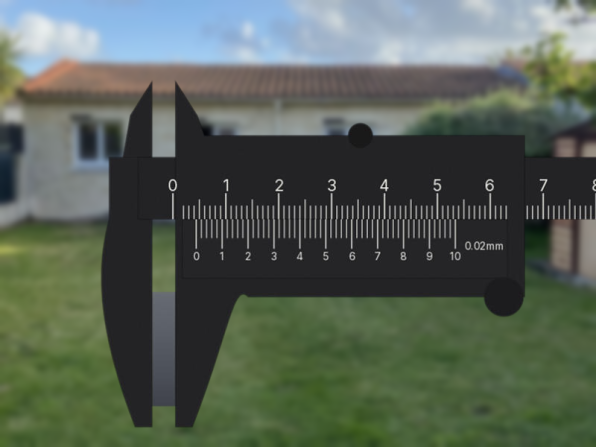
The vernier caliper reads 4.4 mm
